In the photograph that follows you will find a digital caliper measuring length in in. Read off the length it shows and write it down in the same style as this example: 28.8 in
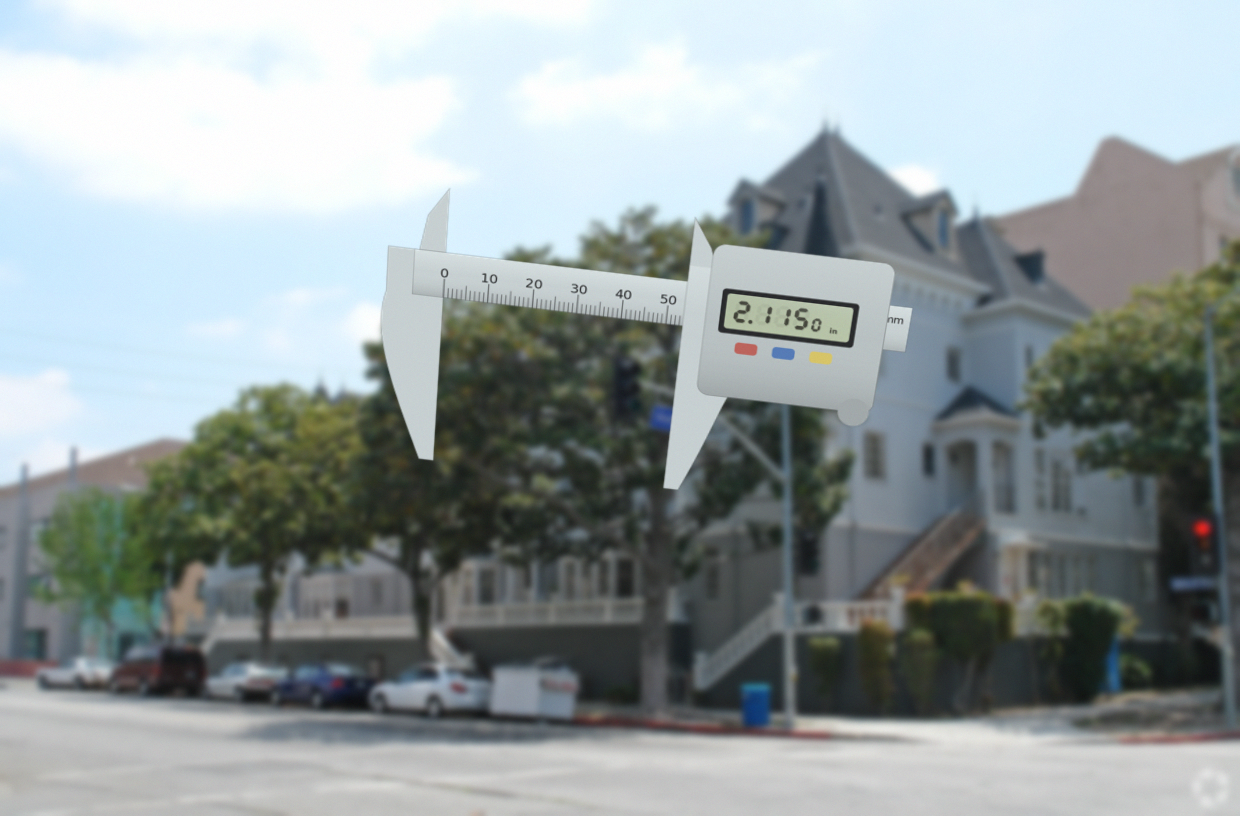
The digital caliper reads 2.1150 in
